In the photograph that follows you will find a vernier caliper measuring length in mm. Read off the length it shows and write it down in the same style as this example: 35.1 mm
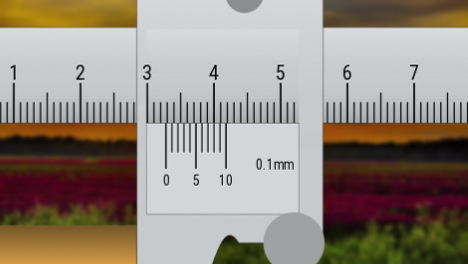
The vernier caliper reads 32.8 mm
